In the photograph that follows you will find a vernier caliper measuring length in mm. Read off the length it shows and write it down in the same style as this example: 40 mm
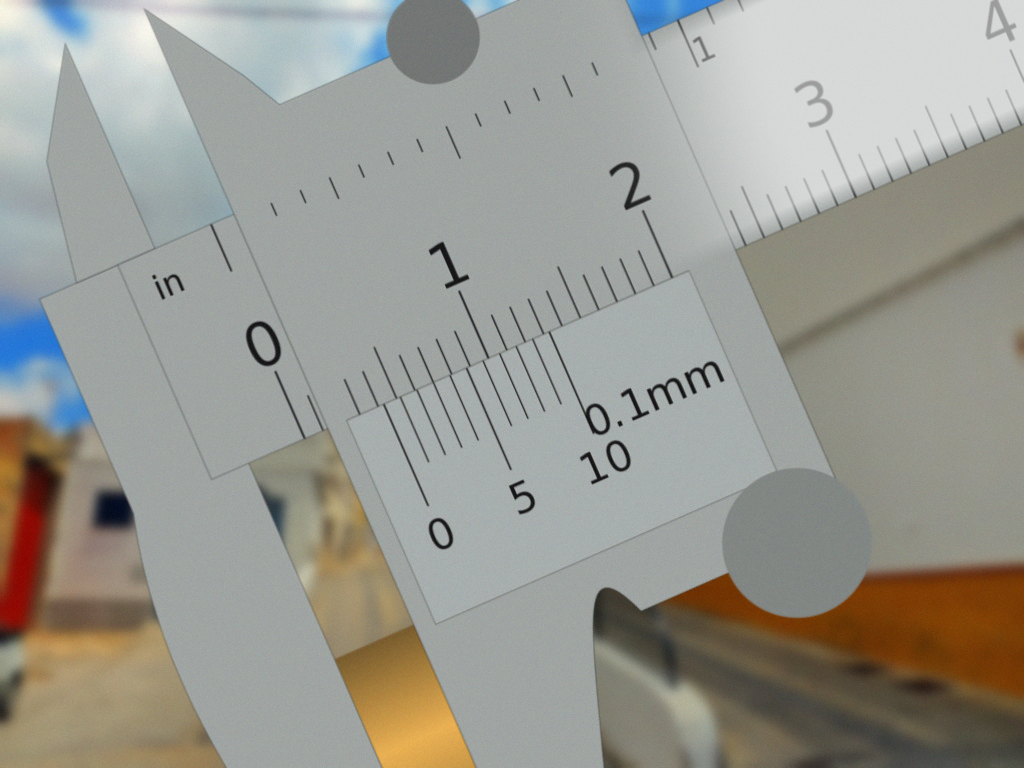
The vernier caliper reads 4.3 mm
